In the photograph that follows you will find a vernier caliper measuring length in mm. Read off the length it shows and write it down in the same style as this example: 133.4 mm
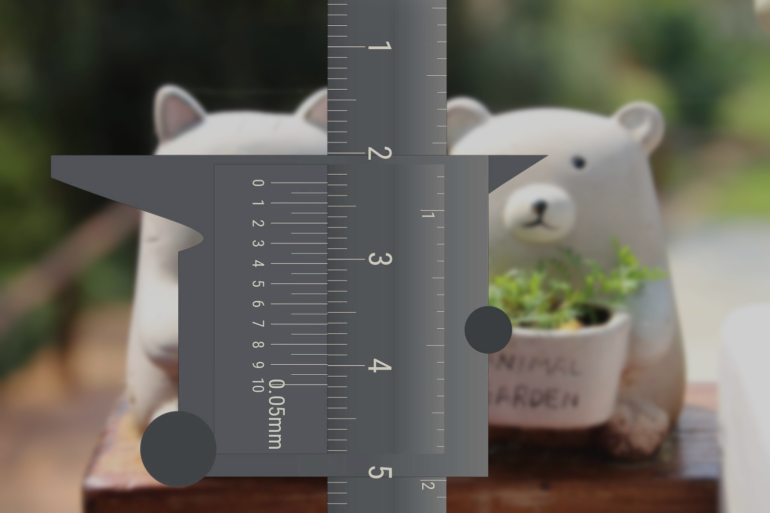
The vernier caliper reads 22.8 mm
